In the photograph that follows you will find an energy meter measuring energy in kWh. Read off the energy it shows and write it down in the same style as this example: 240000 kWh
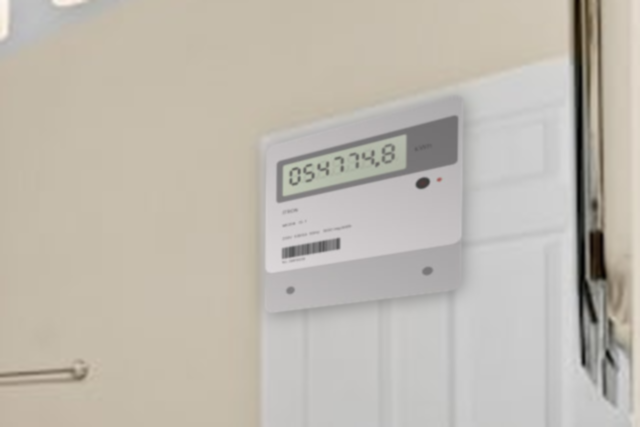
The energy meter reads 54774.8 kWh
